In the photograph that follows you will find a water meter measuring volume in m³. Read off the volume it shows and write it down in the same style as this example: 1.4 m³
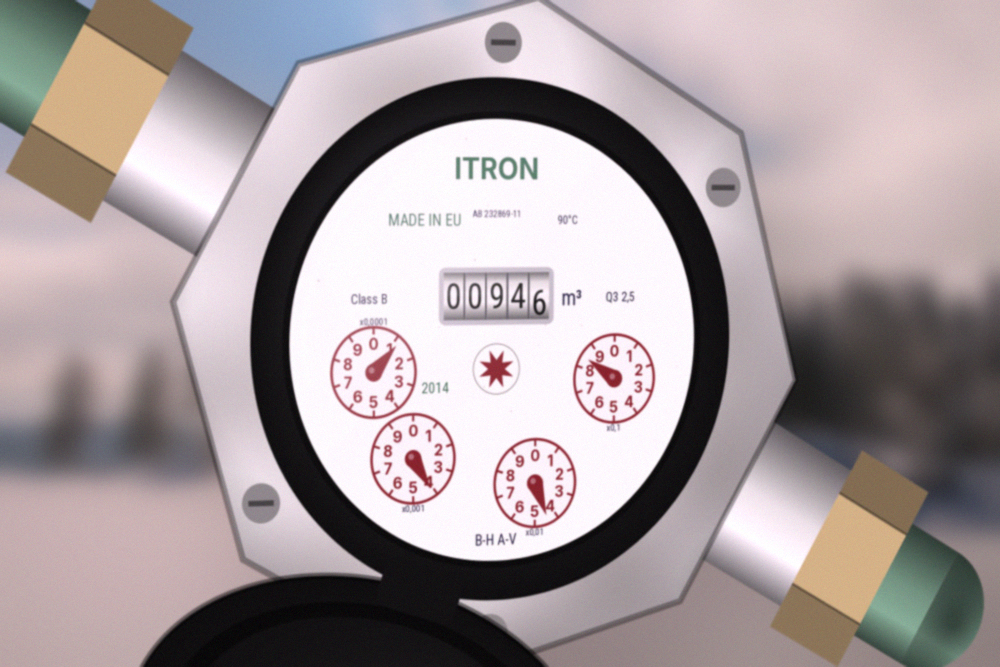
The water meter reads 945.8441 m³
